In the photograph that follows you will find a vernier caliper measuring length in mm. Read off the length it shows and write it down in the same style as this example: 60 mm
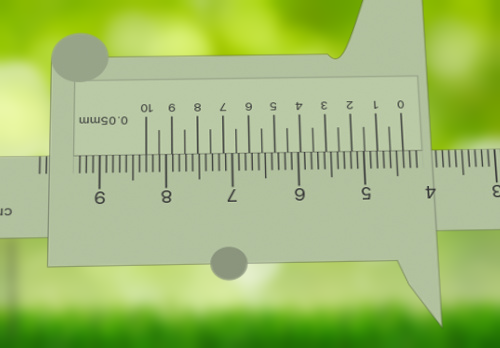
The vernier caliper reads 44.0 mm
